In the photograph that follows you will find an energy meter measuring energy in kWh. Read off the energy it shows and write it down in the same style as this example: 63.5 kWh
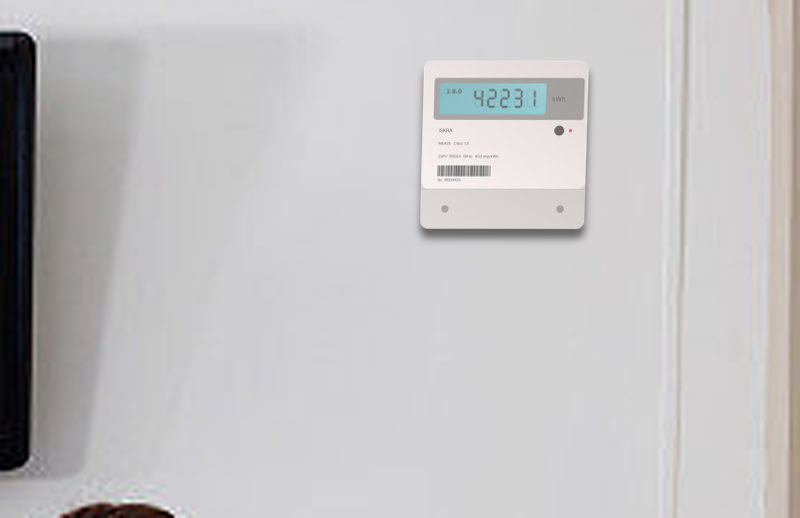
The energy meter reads 42231 kWh
